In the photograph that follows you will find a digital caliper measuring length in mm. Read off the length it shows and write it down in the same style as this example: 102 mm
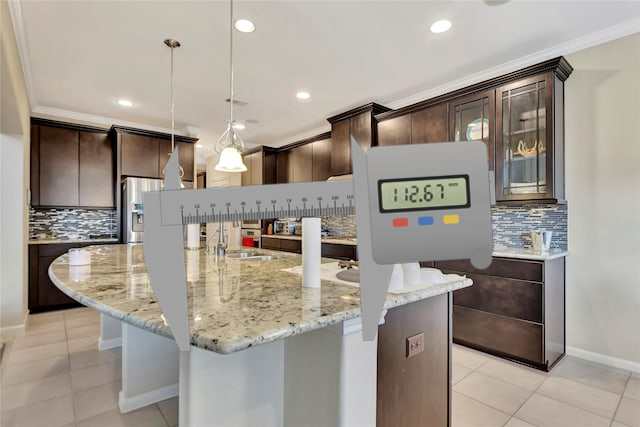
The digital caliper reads 112.67 mm
